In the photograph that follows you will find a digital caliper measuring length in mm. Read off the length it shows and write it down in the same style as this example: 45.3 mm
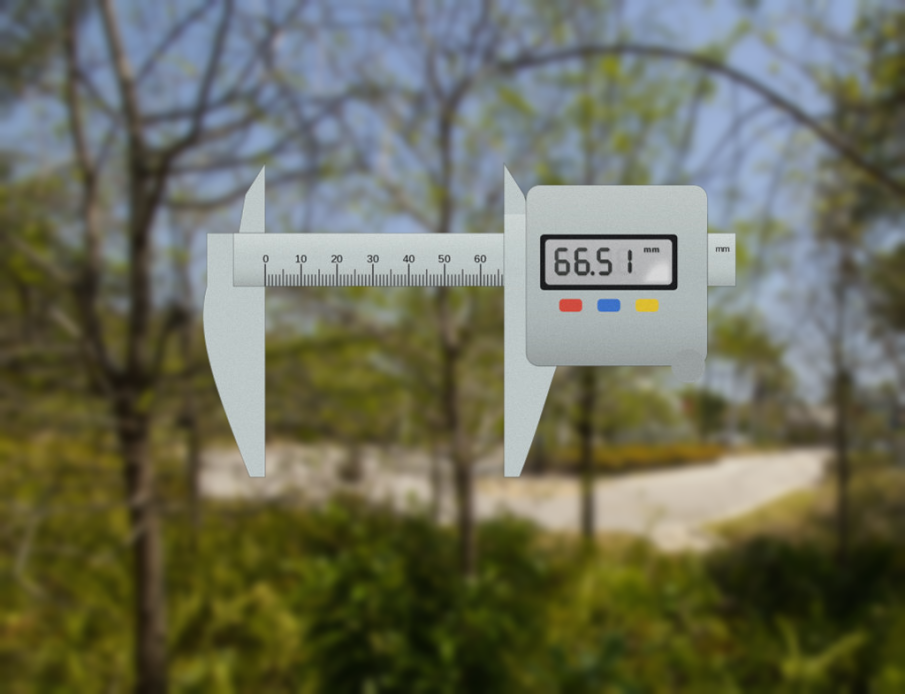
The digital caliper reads 66.51 mm
